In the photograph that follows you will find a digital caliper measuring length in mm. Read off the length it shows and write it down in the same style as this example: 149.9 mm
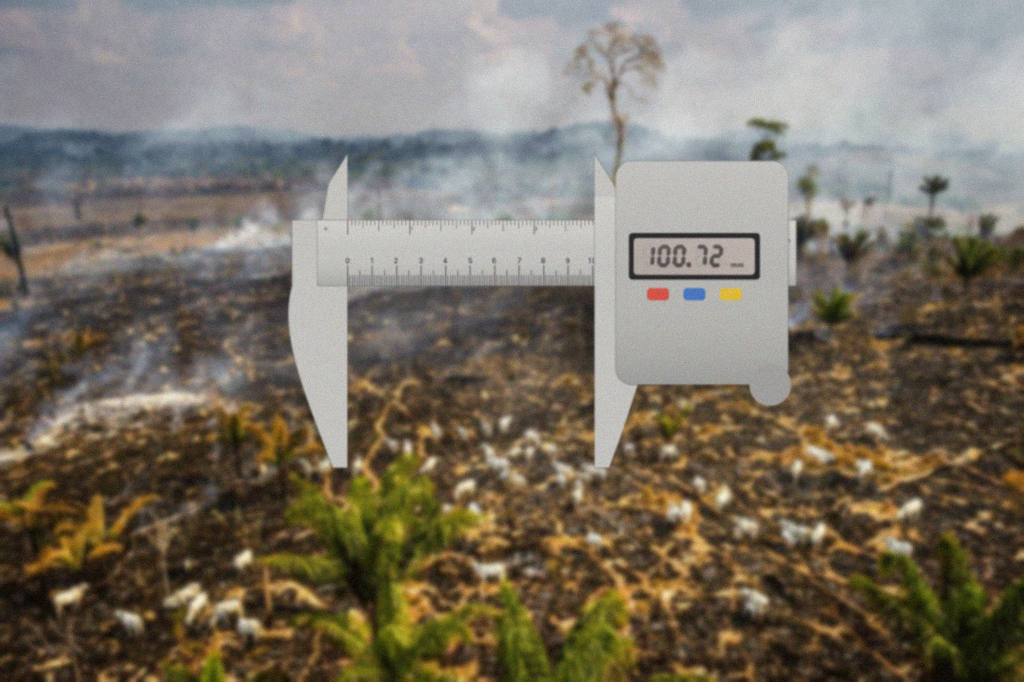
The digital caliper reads 100.72 mm
